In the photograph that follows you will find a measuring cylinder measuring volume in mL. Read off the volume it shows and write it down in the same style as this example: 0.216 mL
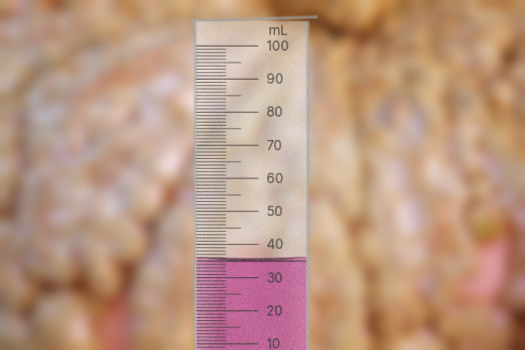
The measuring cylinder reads 35 mL
